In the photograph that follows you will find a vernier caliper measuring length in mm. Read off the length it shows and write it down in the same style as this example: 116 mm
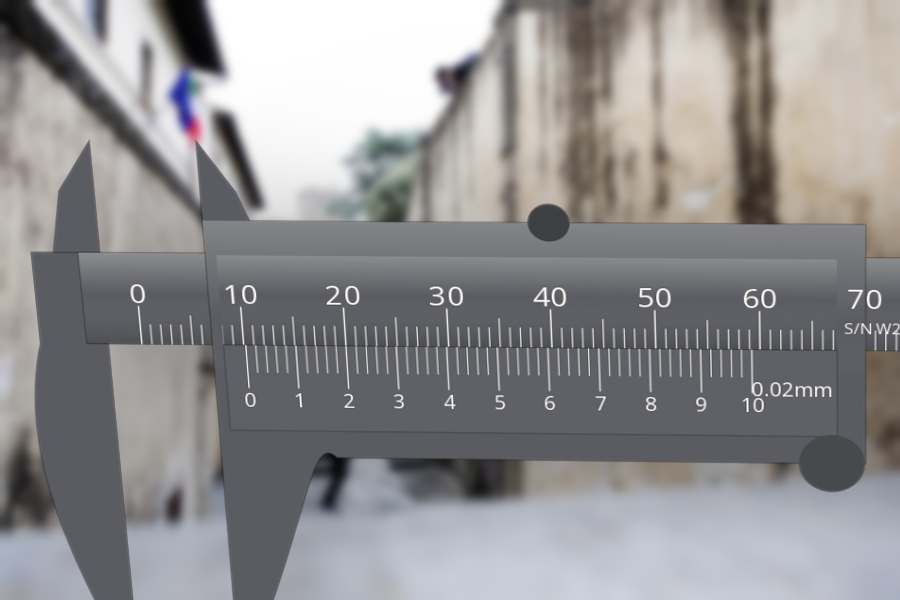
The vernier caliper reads 10.2 mm
